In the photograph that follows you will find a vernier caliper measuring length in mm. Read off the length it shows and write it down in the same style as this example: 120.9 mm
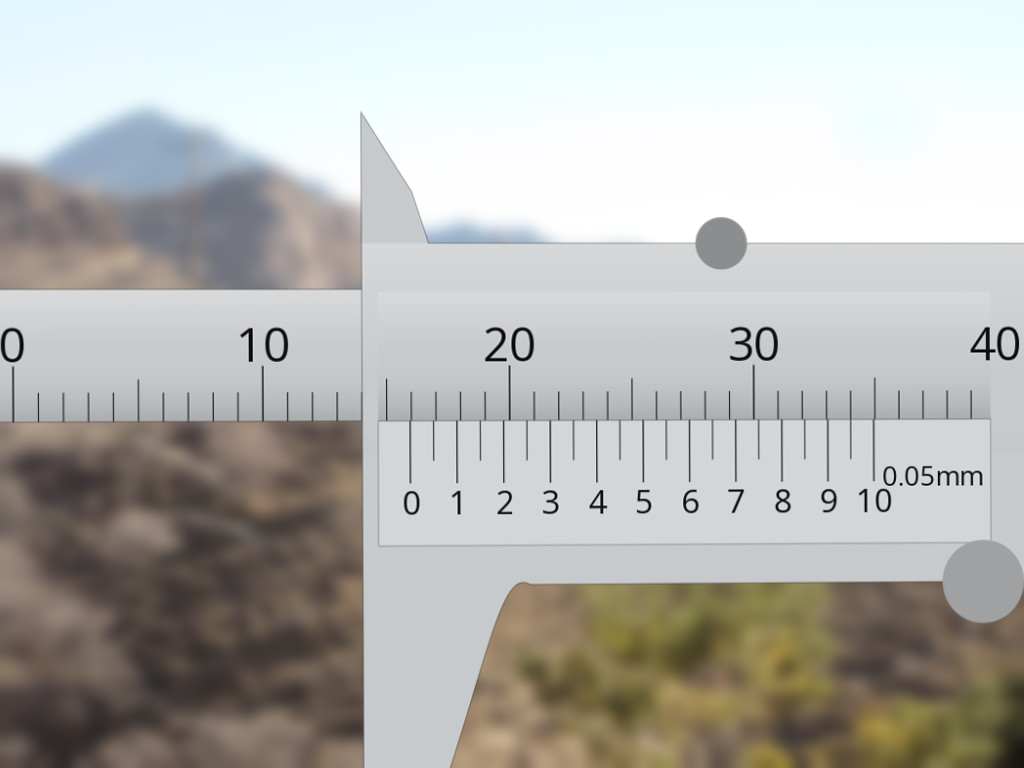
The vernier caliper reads 15.95 mm
